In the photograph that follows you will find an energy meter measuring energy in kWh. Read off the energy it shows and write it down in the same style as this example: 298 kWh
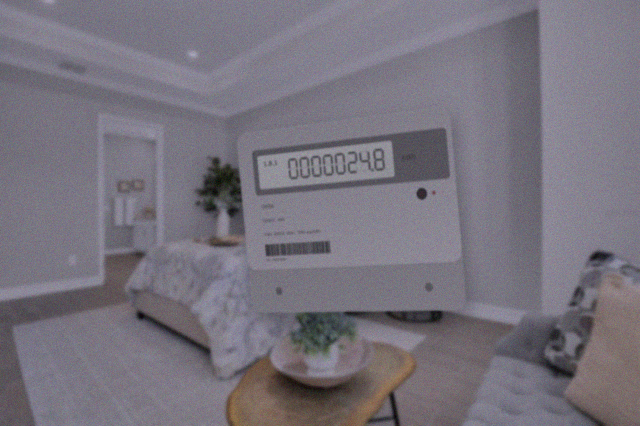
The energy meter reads 24.8 kWh
